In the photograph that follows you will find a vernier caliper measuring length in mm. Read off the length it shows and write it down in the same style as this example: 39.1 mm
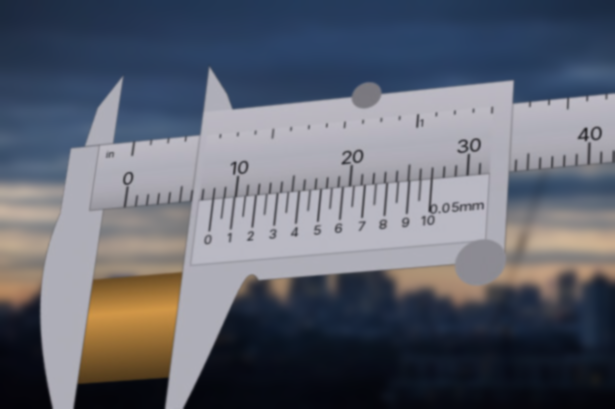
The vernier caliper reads 8.0 mm
